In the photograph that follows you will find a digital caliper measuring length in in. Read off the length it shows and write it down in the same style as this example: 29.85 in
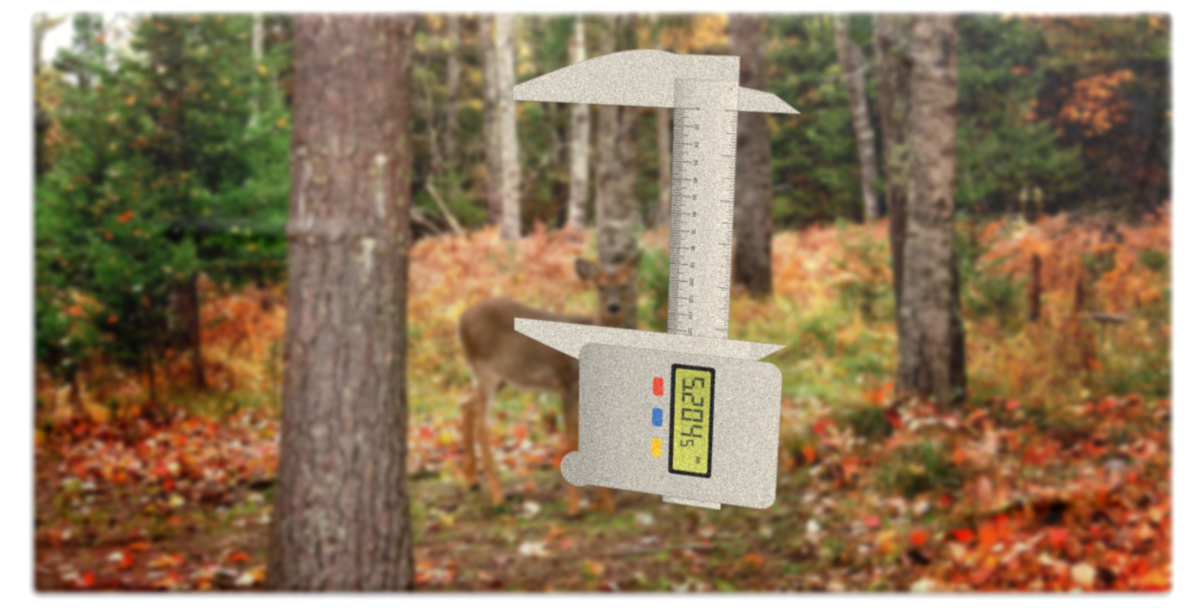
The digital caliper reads 5.2045 in
